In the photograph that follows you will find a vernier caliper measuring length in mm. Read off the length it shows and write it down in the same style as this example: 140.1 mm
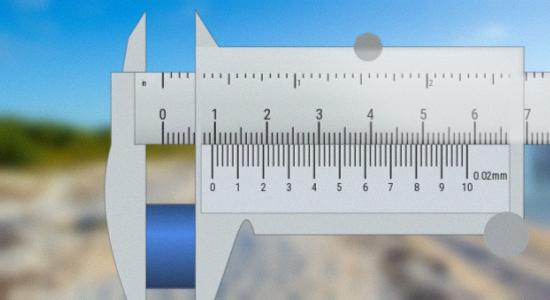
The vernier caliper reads 9.5 mm
